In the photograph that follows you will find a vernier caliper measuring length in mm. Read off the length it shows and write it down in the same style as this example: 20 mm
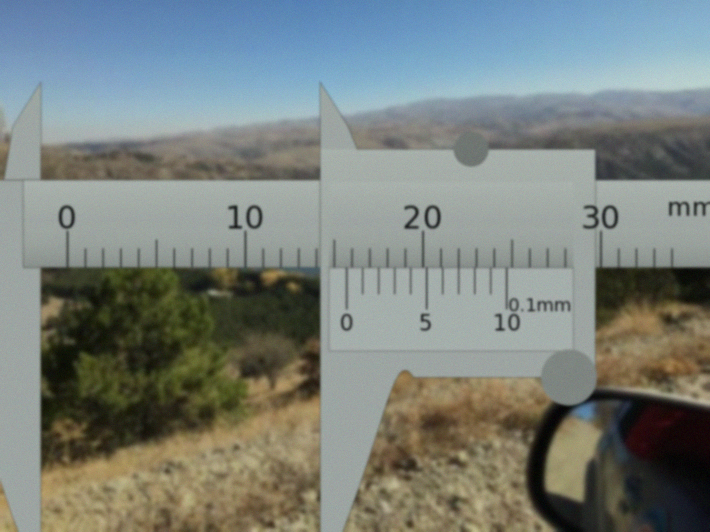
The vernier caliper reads 15.7 mm
